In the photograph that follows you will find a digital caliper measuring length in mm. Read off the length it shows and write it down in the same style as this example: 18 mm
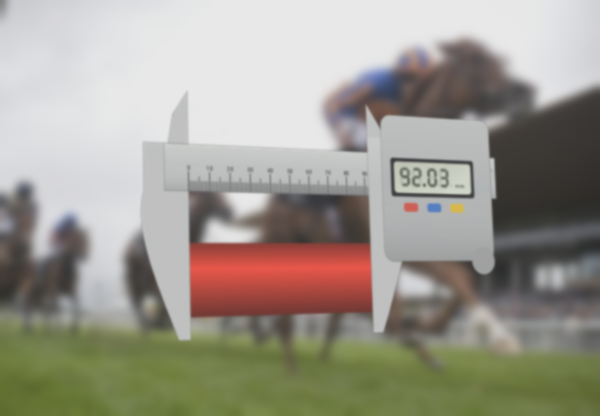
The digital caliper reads 92.03 mm
